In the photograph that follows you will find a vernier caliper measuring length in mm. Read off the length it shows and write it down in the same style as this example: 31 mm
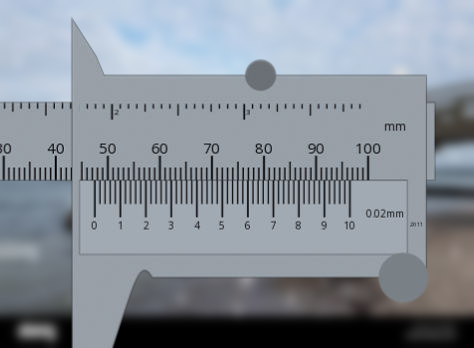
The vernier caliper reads 47.5 mm
